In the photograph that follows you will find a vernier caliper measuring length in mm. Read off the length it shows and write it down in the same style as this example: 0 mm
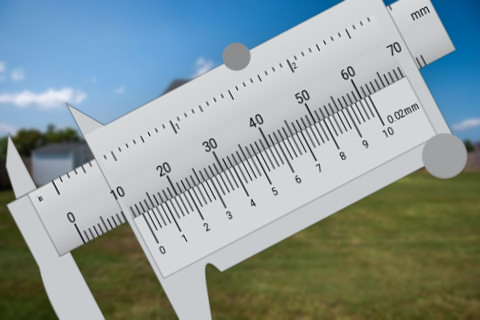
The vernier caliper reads 12.5 mm
